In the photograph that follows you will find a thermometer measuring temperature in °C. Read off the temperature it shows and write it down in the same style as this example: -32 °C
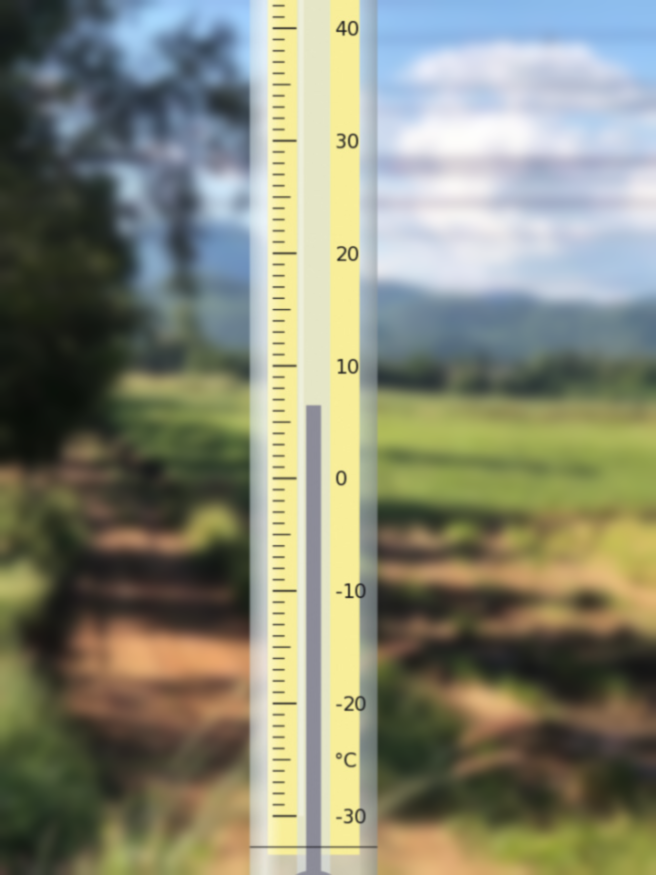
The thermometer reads 6.5 °C
